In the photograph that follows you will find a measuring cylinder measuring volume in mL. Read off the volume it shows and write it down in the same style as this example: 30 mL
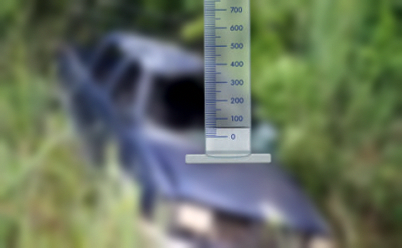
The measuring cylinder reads 50 mL
